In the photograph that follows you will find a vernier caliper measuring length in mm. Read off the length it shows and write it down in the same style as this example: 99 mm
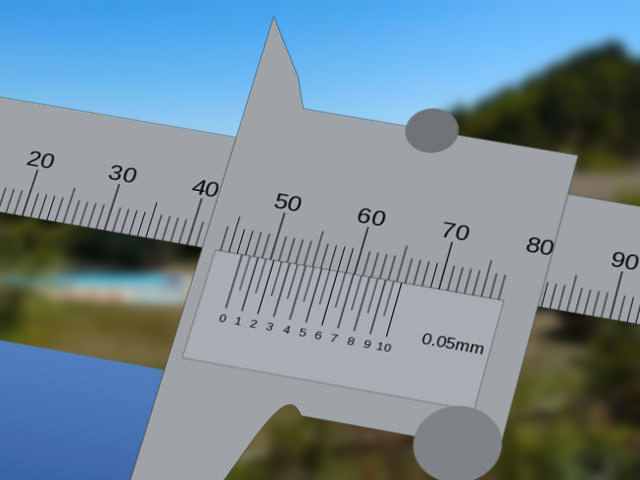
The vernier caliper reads 46.6 mm
